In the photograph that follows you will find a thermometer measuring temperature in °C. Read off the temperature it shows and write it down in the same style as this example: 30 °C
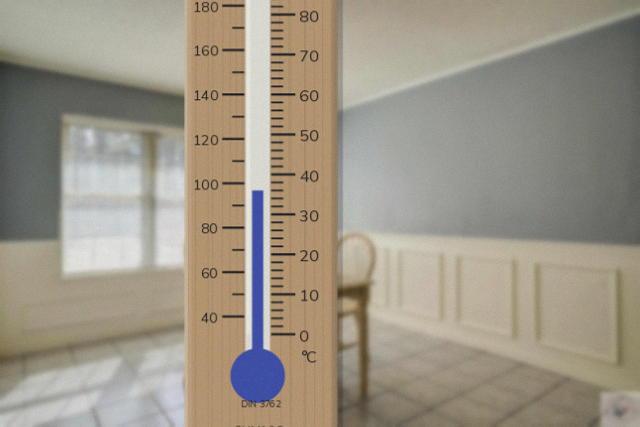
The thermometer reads 36 °C
